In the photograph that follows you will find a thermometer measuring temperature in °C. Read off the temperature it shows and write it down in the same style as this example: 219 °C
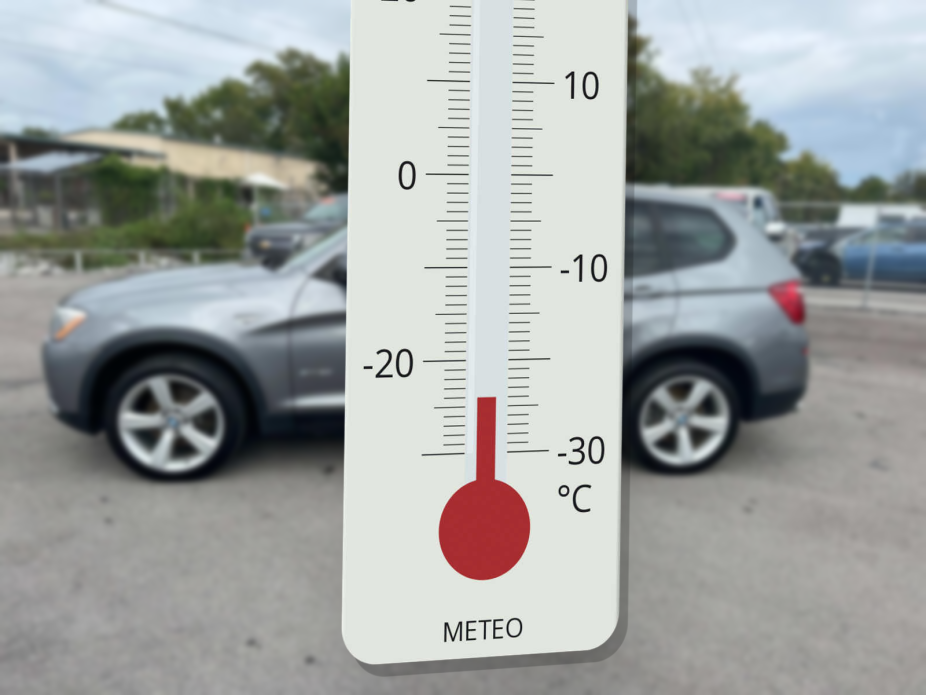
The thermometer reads -24 °C
